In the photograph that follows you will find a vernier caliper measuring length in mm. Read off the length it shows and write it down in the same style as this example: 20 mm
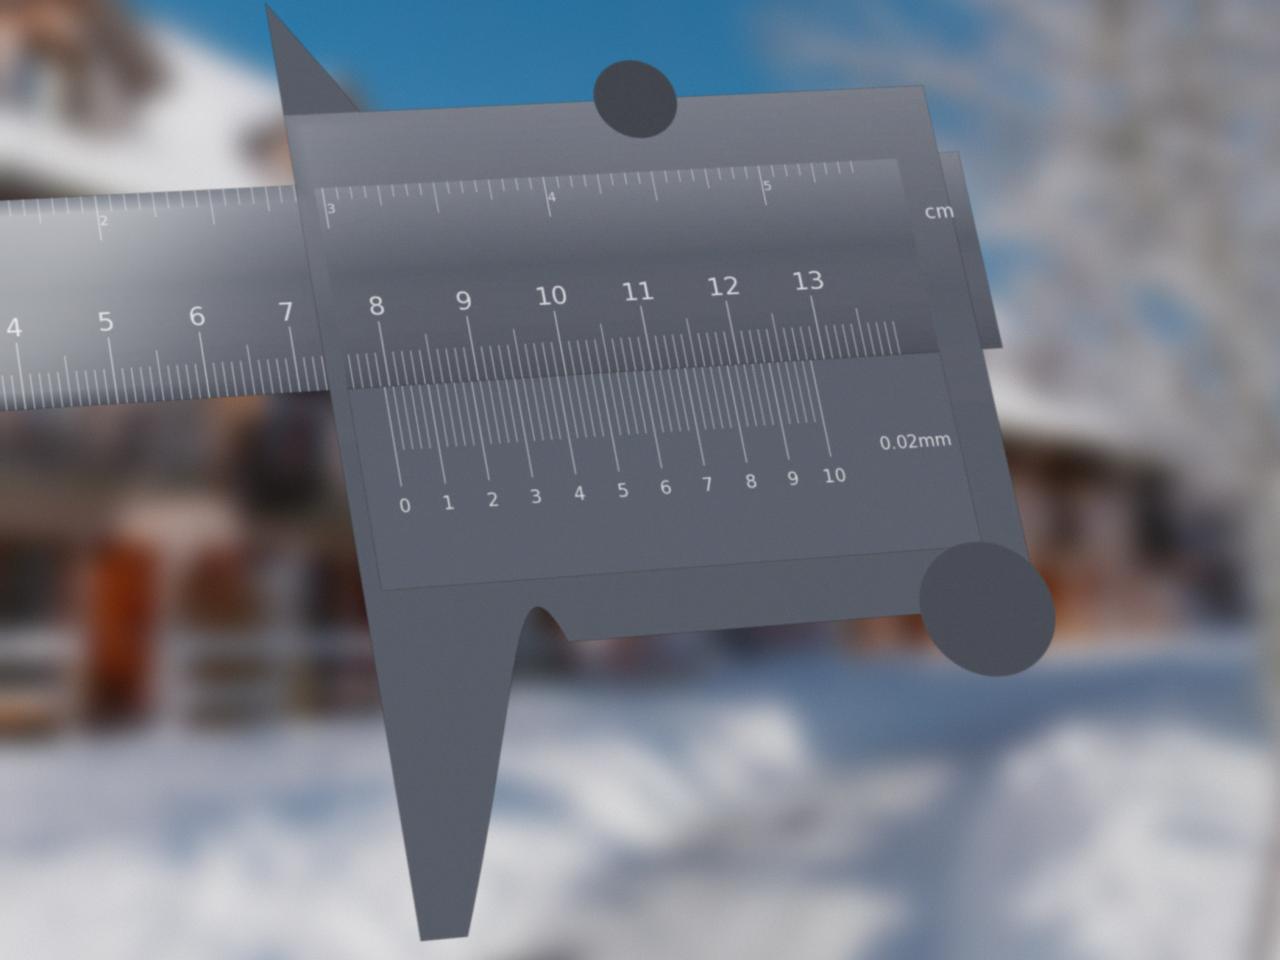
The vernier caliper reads 79.4 mm
